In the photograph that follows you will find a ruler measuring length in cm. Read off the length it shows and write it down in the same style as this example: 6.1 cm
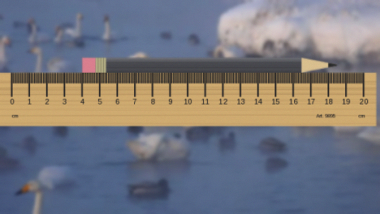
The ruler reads 14.5 cm
